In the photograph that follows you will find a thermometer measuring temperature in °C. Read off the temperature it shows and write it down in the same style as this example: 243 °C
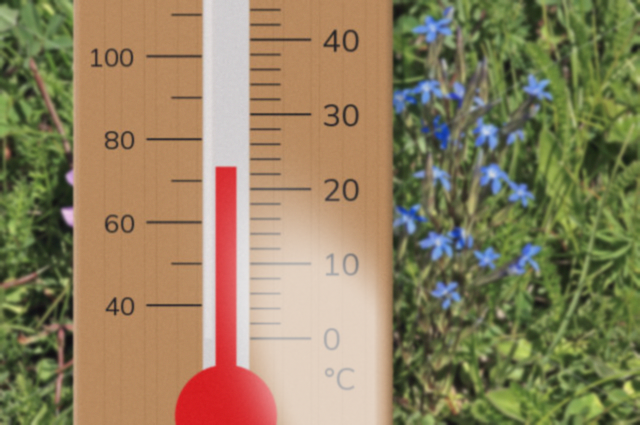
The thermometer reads 23 °C
